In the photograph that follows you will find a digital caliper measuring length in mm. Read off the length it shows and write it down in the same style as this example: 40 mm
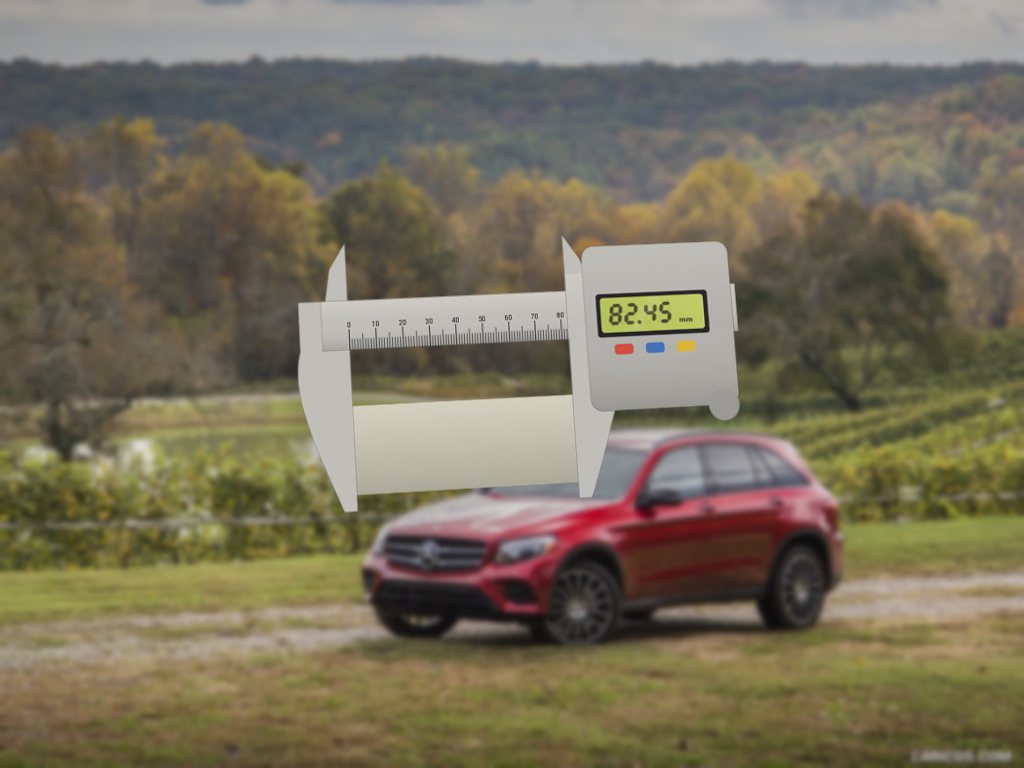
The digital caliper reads 82.45 mm
